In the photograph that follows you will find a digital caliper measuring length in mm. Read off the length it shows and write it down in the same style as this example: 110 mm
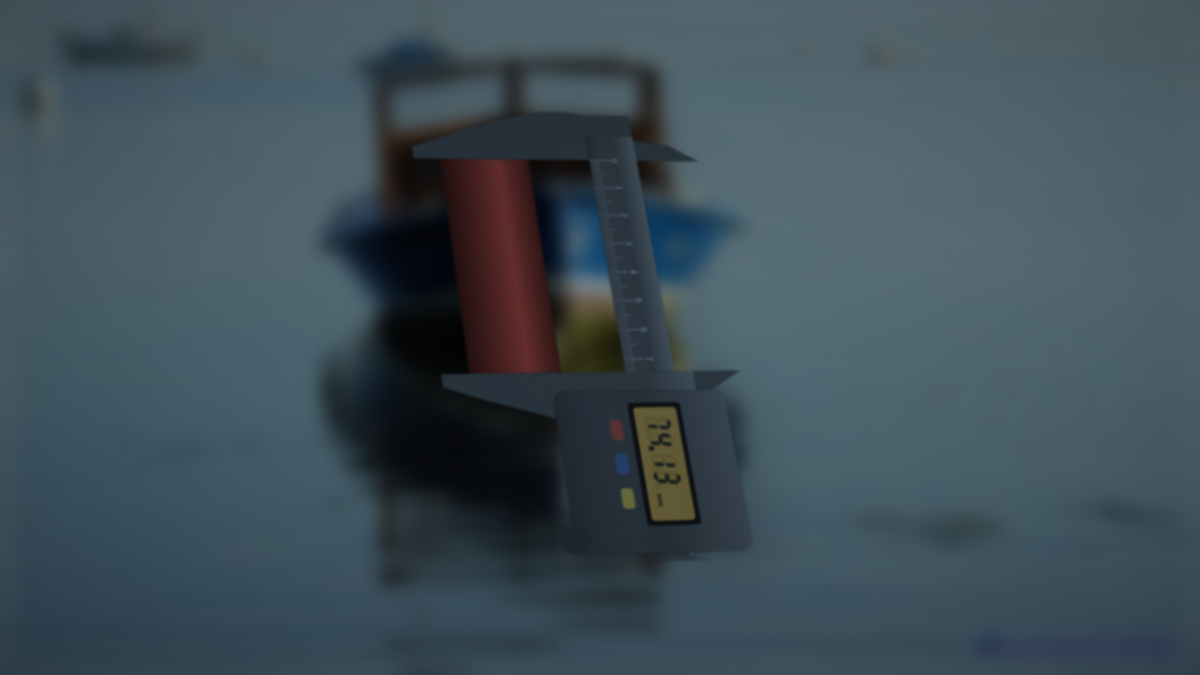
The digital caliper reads 74.13 mm
